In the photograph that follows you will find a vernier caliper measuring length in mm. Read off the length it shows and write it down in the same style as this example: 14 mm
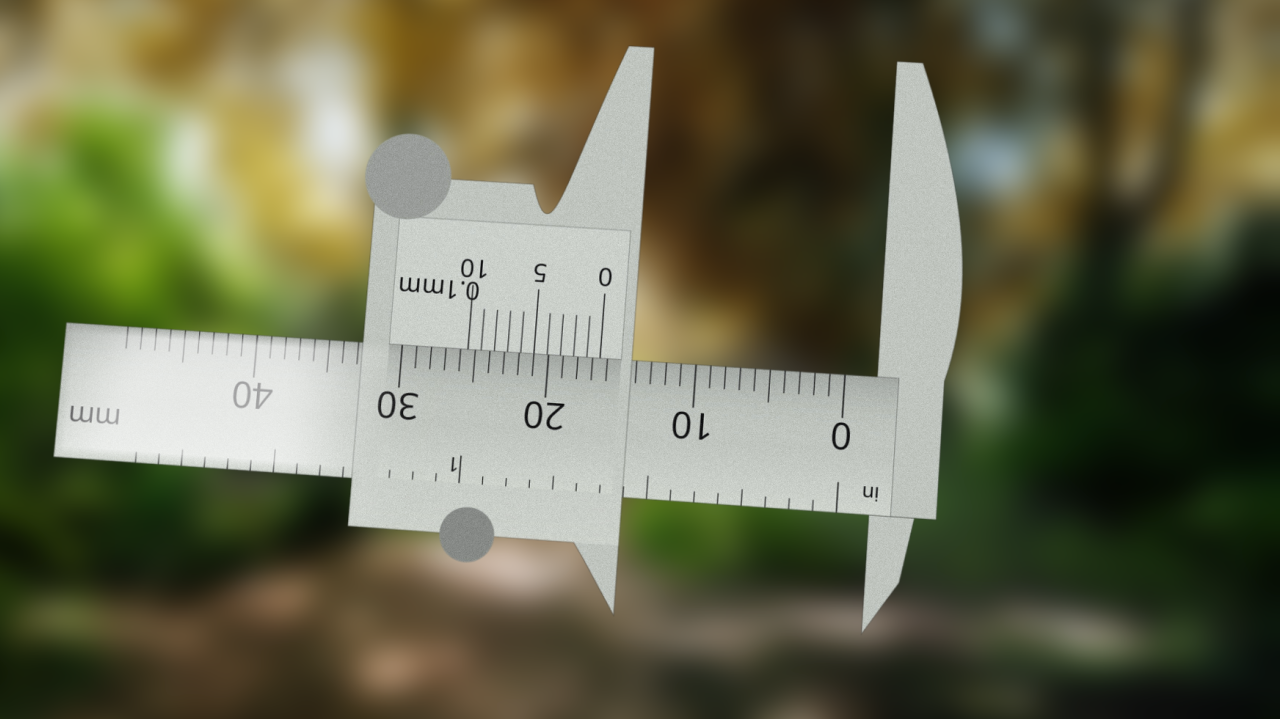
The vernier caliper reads 16.5 mm
